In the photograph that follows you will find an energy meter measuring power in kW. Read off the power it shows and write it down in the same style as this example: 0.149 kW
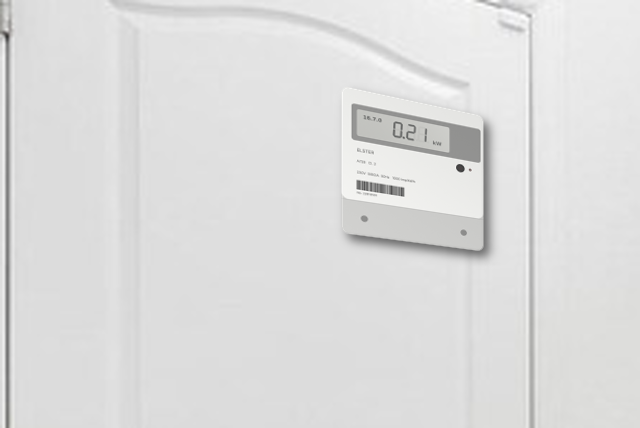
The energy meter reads 0.21 kW
